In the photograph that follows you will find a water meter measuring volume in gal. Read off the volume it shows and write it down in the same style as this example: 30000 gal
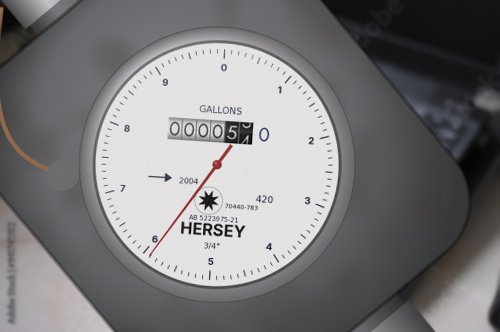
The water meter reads 535.9 gal
